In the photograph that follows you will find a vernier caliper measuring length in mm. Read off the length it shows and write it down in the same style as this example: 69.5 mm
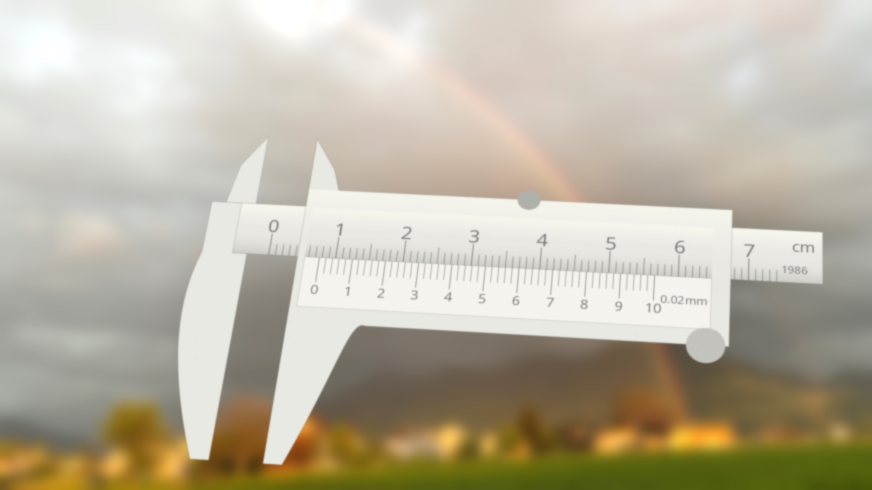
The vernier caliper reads 7.6 mm
